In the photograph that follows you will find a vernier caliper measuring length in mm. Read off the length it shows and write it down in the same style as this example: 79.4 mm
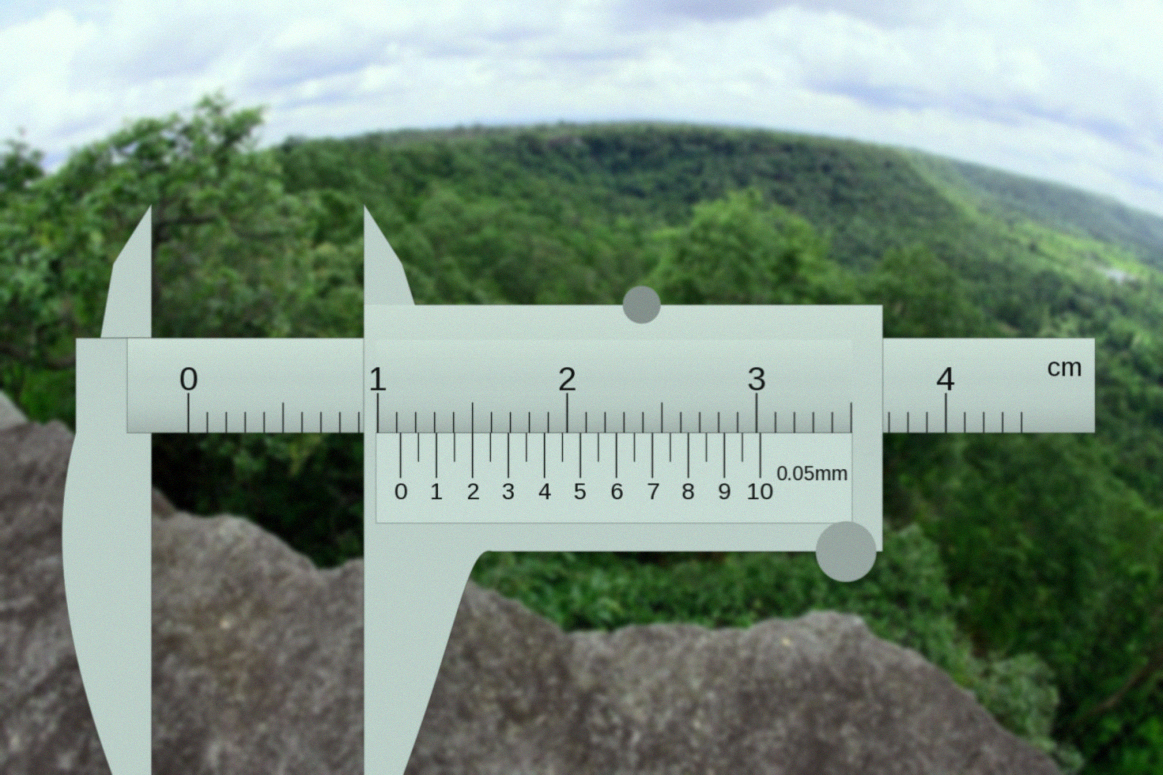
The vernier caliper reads 11.2 mm
